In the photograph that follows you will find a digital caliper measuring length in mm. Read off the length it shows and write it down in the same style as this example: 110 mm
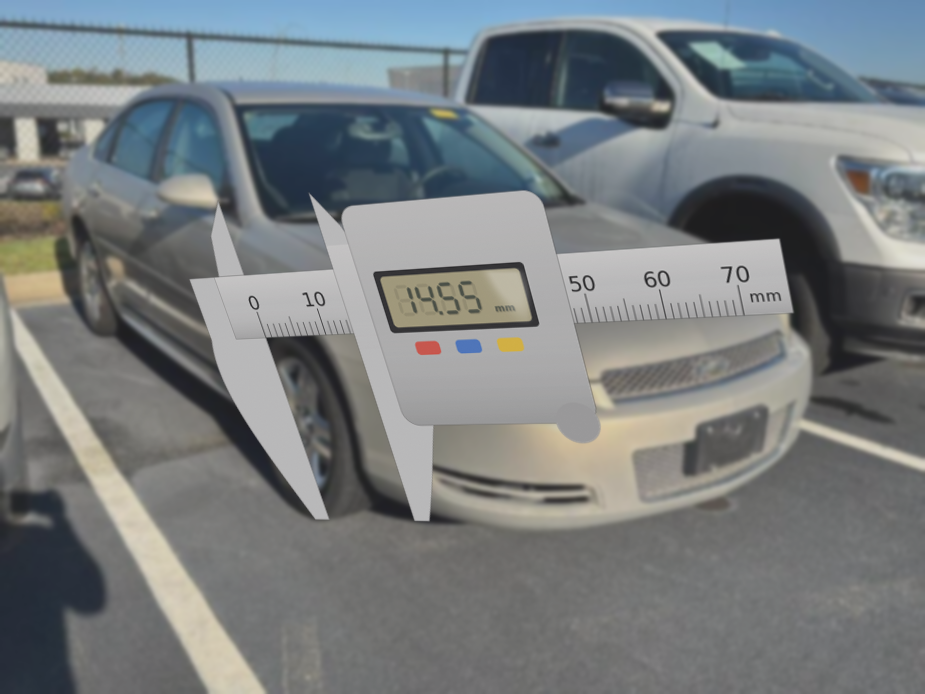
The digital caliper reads 14.55 mm
